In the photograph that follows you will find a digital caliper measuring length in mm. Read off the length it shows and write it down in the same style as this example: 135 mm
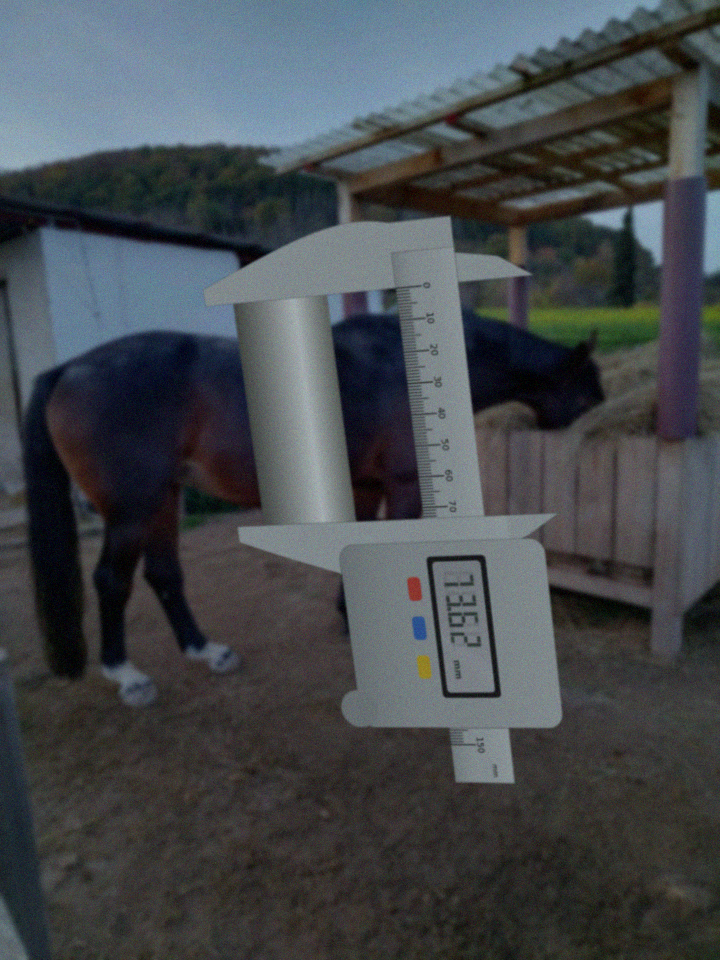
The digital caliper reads 73.62 mm
